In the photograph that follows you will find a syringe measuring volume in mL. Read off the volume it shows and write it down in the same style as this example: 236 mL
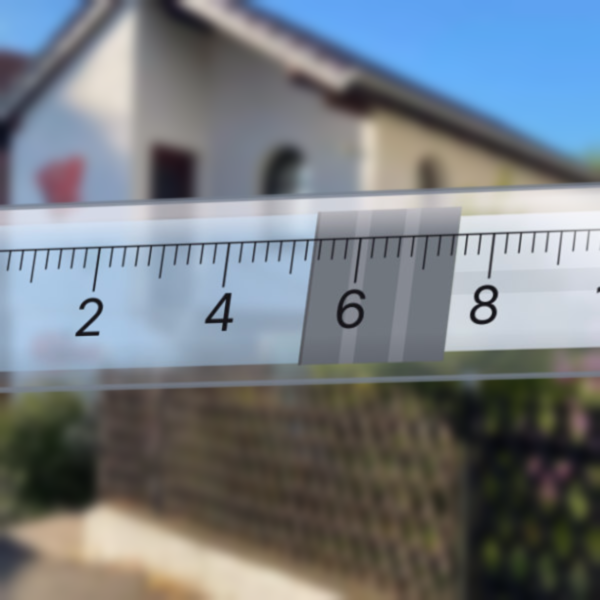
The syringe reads 5.3 mL
